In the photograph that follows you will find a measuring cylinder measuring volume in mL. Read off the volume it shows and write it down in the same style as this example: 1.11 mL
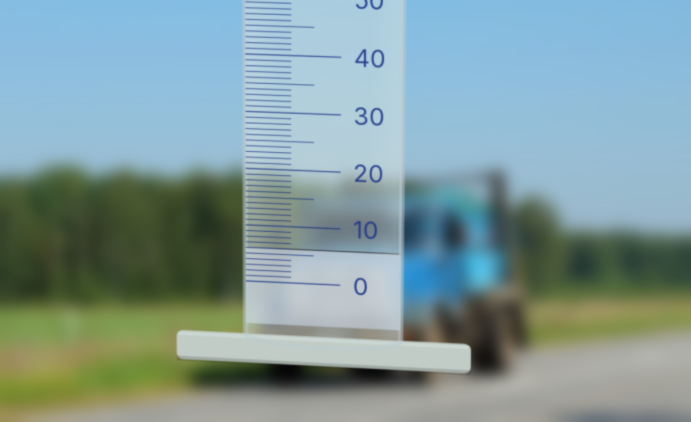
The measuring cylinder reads 6 mL
